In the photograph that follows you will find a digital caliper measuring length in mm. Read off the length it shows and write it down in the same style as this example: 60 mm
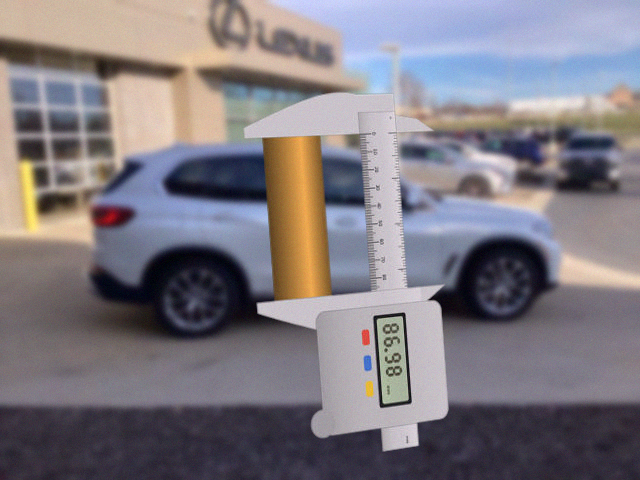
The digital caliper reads 86.98 mm
